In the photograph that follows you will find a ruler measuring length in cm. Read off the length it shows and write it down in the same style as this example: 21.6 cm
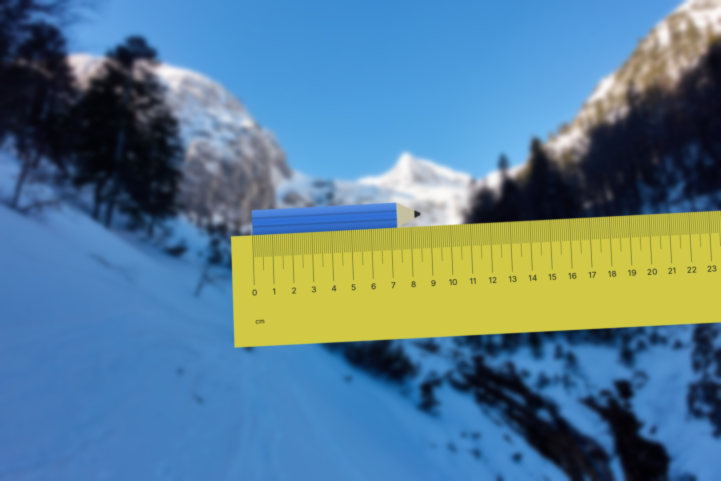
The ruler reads 8.5 cm
